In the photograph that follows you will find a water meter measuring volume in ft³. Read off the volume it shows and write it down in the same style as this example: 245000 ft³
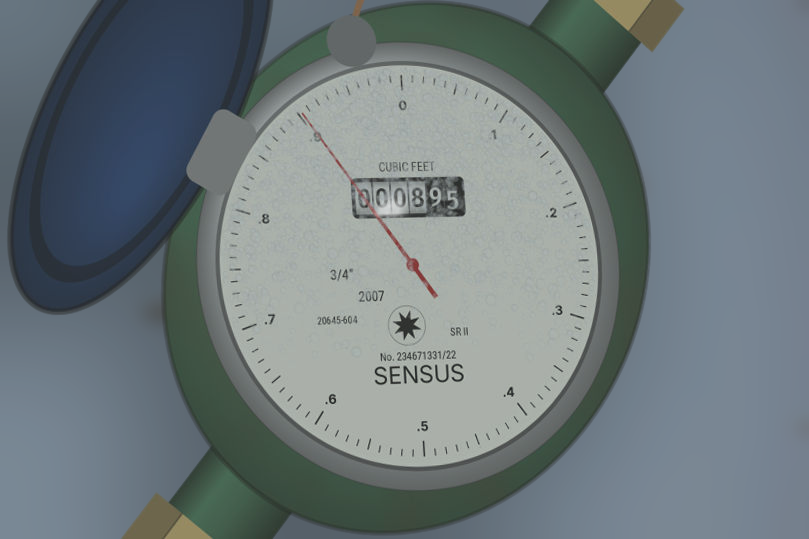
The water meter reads 894.90 ft³
